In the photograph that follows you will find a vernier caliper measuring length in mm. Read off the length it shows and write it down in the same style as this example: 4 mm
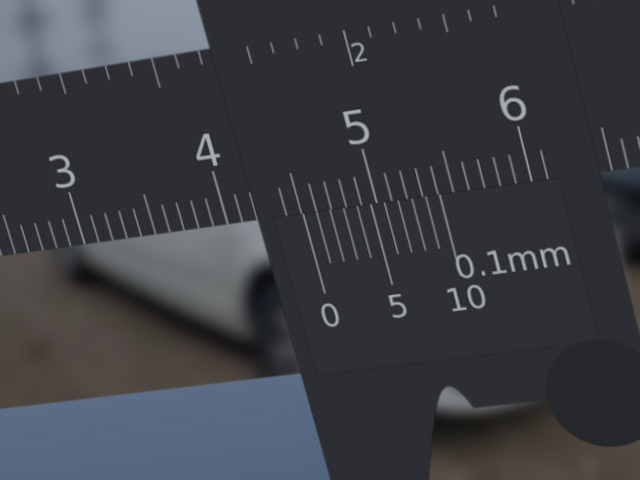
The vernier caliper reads 45.1 mm
